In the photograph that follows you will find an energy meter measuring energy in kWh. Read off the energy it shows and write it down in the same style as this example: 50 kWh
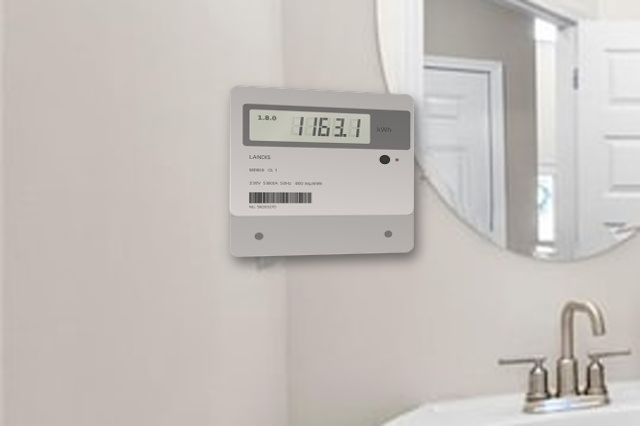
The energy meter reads 1163.1 kWh
